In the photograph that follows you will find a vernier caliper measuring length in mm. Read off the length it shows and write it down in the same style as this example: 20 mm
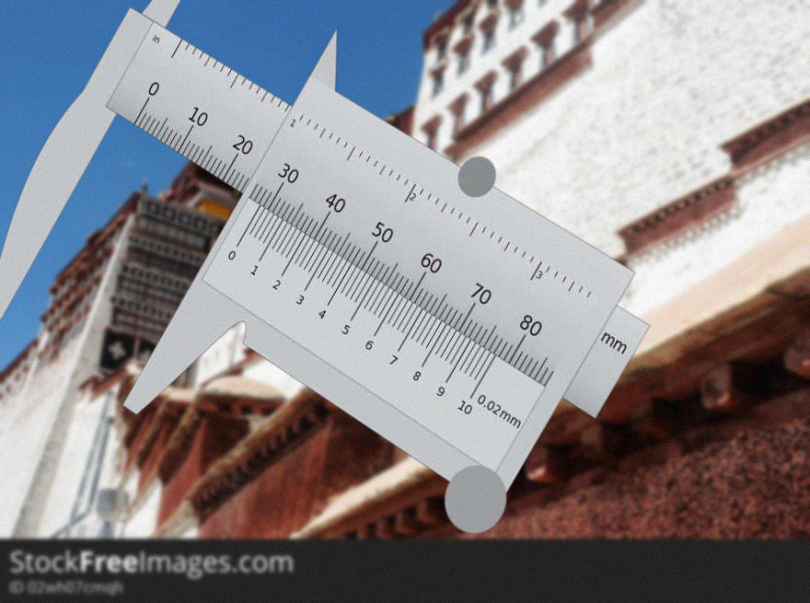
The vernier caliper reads 28.4 mm
